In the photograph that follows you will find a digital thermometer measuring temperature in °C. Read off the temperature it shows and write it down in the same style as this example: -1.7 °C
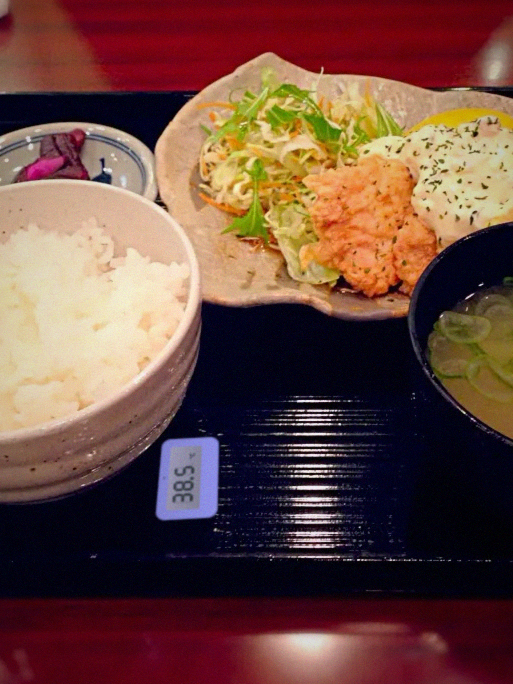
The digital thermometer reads 38.5 °C
